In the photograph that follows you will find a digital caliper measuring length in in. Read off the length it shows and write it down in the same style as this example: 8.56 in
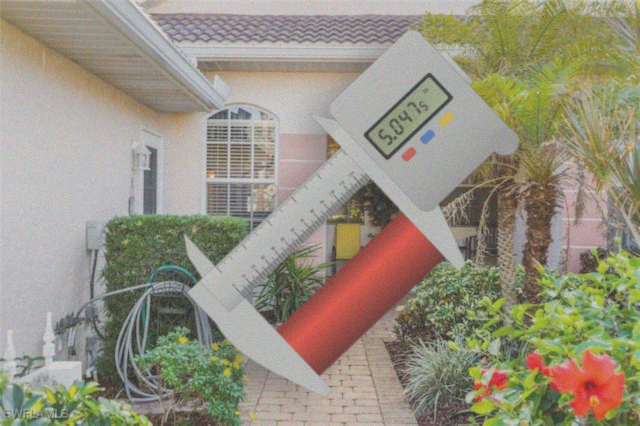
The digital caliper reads 5.0475 in
